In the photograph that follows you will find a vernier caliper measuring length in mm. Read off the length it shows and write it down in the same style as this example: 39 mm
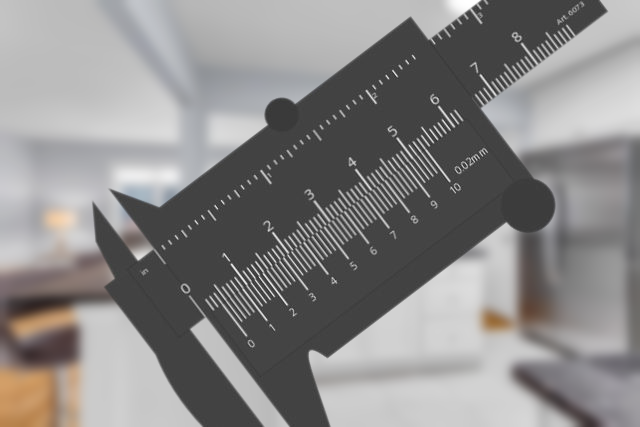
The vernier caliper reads 4.0 mm
